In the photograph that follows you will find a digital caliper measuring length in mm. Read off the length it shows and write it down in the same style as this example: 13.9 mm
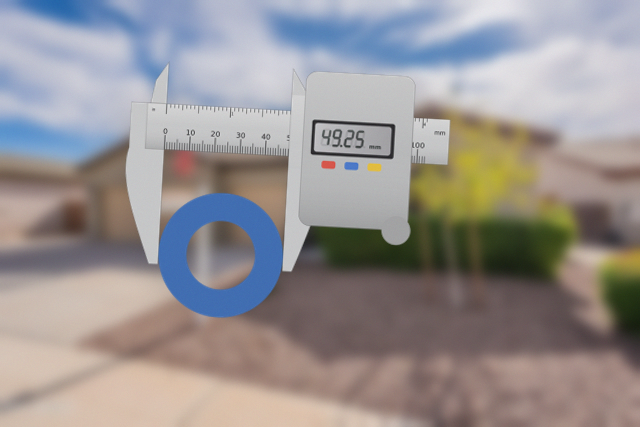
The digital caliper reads 49.25 mm
